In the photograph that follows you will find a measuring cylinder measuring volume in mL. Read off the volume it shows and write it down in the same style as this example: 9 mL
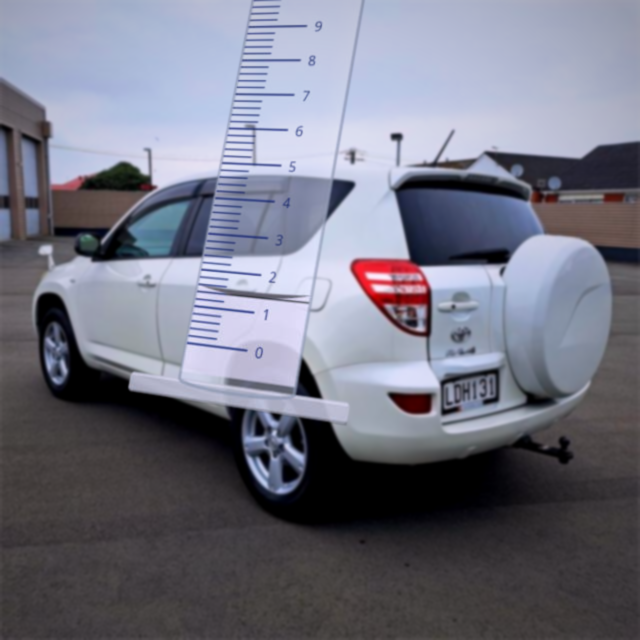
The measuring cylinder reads 1.4 mL
